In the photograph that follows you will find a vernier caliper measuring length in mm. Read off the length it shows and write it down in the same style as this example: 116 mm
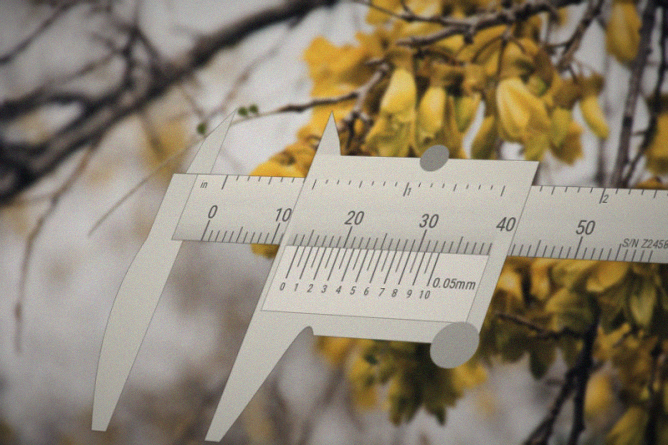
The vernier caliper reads 13.8 mm
